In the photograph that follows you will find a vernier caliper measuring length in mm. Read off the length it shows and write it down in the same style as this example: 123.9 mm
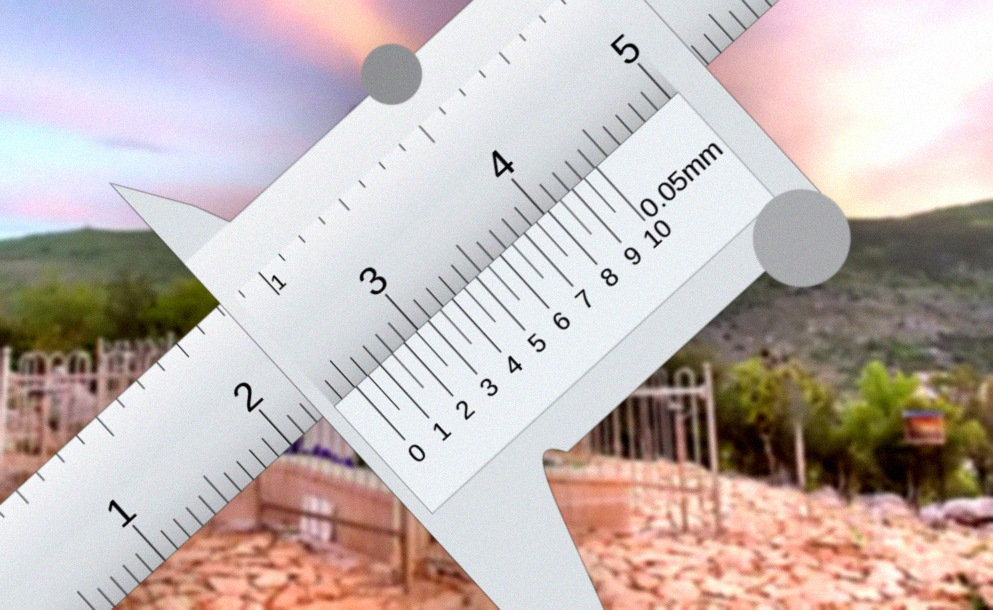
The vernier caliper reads 25.1 mm
